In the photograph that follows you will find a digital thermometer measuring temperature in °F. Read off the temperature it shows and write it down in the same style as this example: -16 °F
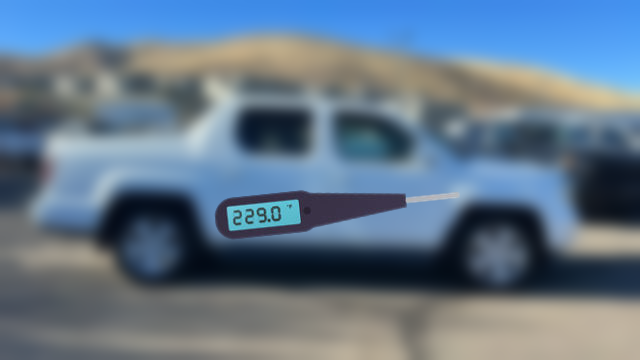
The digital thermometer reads 229.0 °F
